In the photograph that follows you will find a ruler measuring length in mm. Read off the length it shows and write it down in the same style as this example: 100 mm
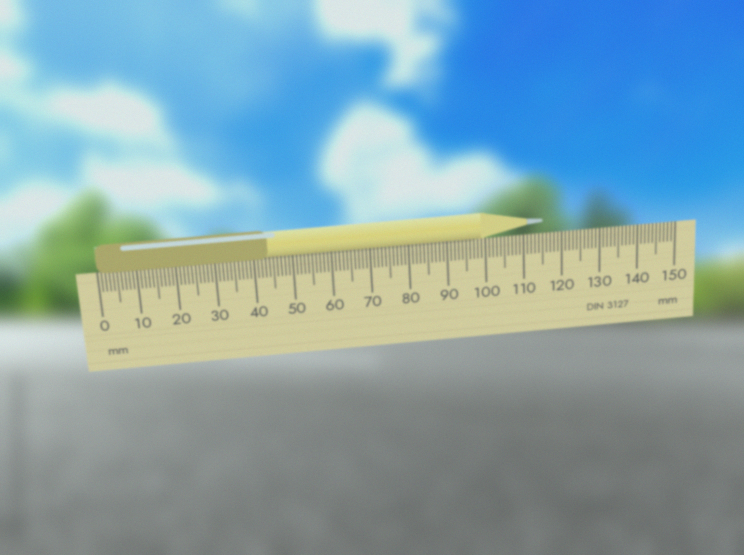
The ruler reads 115 mm
